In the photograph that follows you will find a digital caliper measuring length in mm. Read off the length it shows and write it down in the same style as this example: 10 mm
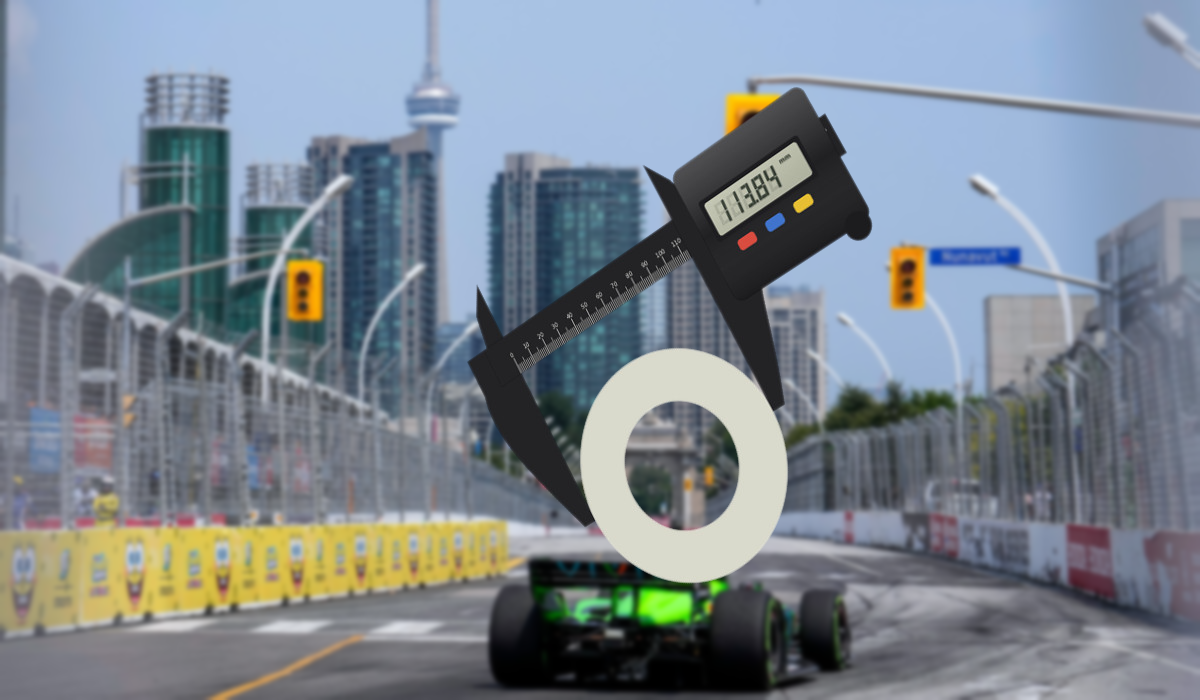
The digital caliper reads 113.84 mm
